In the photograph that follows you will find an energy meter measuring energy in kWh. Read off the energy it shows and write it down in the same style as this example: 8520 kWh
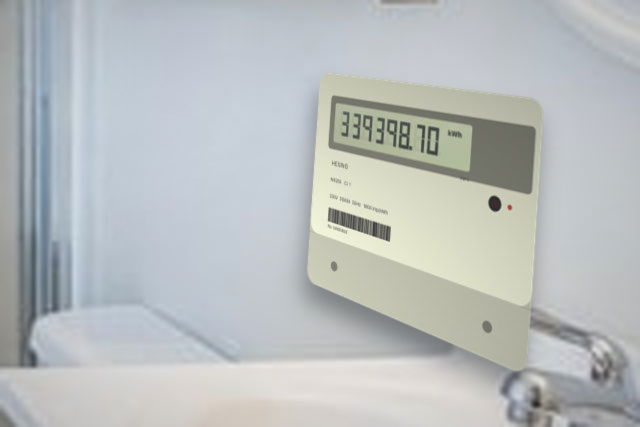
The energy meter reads 339398.70 kWh
